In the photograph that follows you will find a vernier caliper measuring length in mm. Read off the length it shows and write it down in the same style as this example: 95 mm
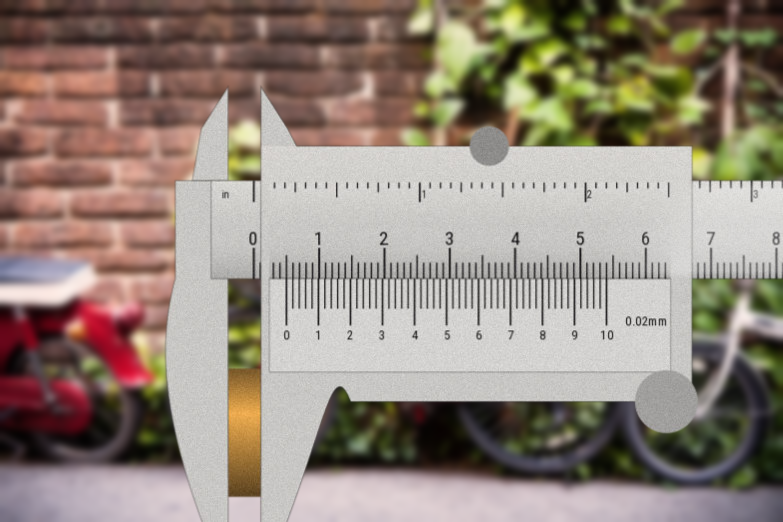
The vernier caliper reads 5.0 mm
